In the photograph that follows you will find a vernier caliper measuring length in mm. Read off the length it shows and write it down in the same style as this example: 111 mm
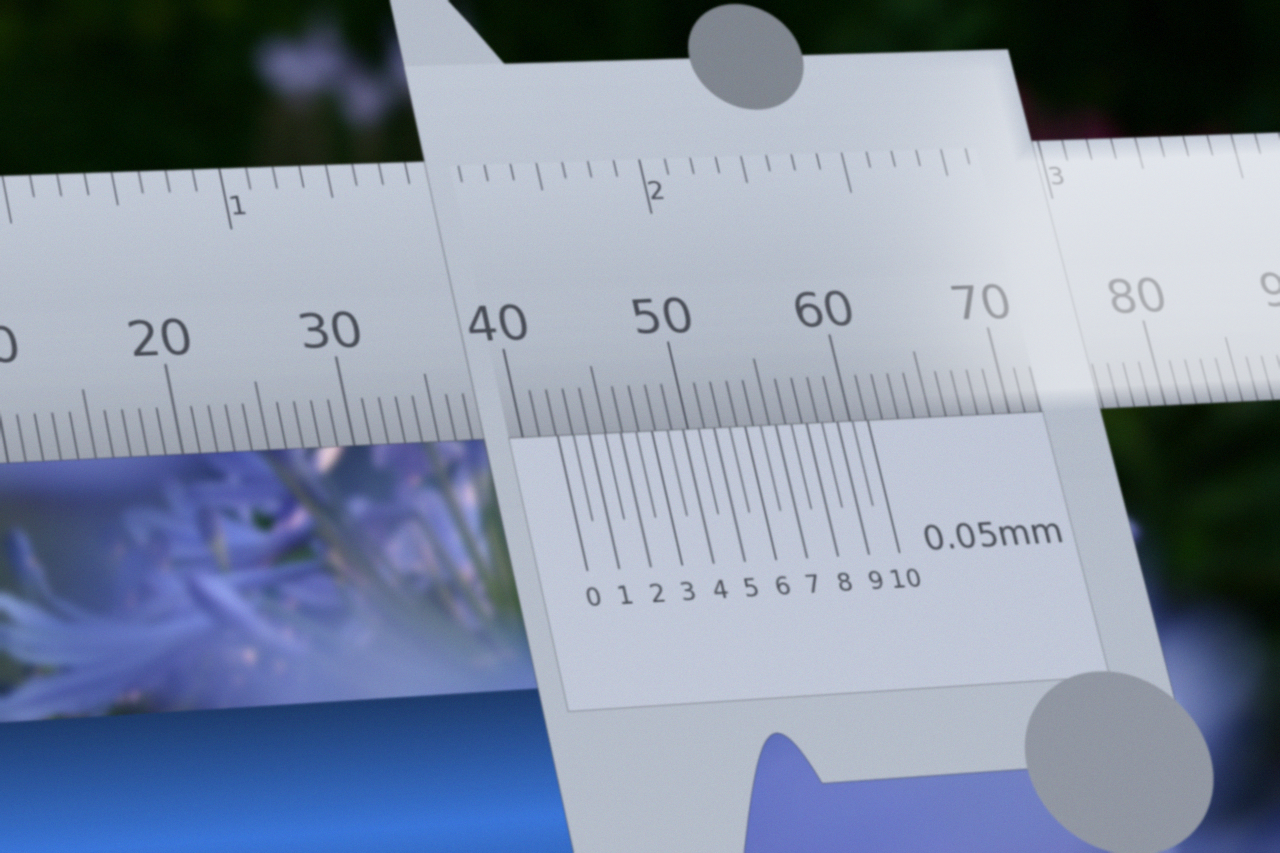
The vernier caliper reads 42.1 mm
